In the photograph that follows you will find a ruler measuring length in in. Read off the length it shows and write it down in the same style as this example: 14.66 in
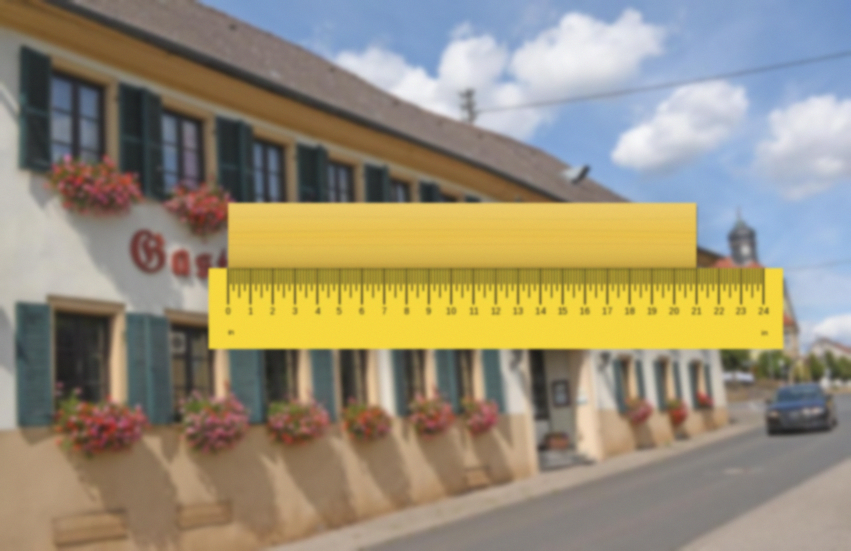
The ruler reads 21 in
